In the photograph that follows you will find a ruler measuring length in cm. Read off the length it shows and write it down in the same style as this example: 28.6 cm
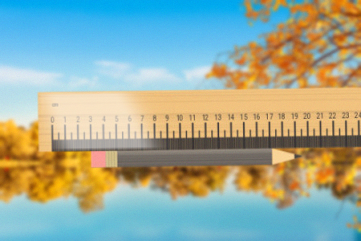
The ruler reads 16.5 cm
